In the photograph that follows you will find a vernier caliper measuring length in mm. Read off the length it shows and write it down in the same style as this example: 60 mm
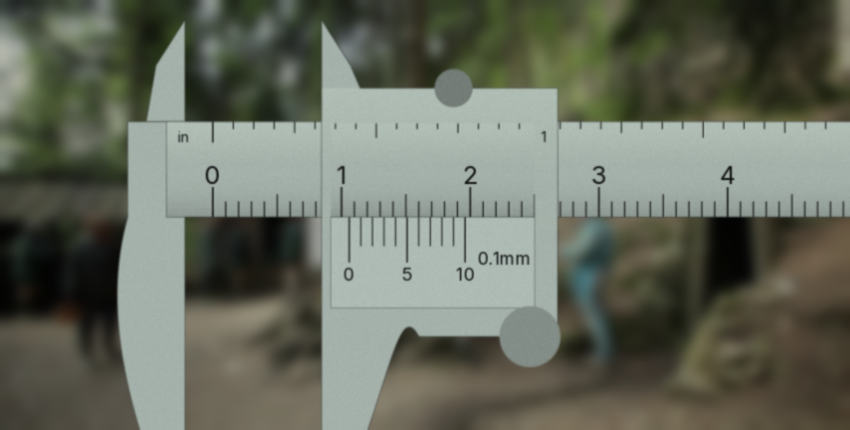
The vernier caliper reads 10.6 mm
